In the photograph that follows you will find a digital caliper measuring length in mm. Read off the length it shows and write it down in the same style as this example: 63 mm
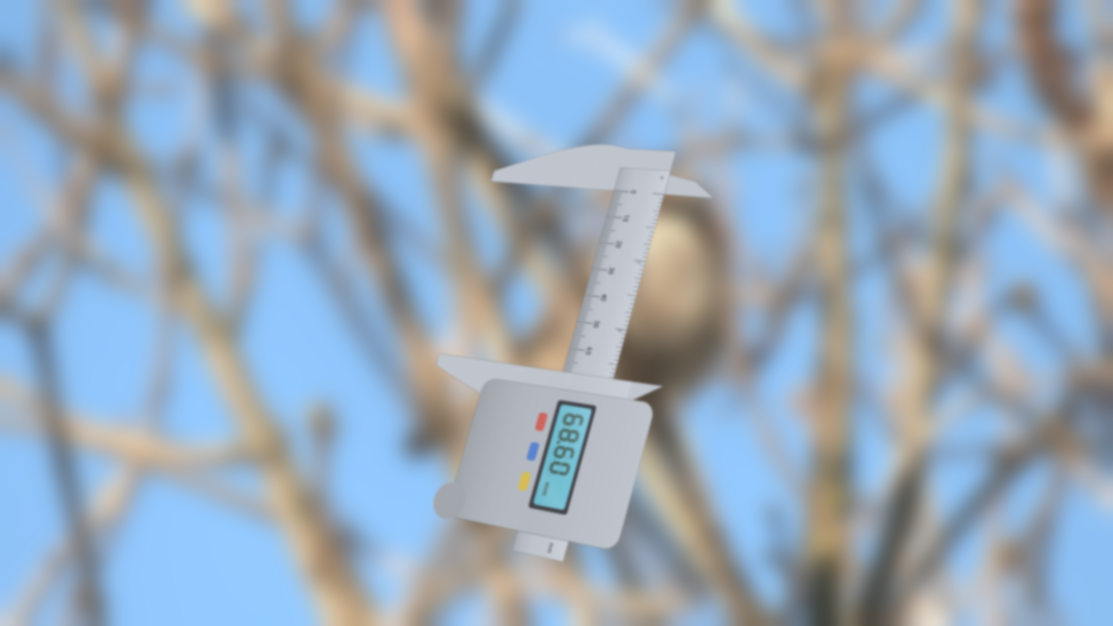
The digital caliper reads 68.60 mm
